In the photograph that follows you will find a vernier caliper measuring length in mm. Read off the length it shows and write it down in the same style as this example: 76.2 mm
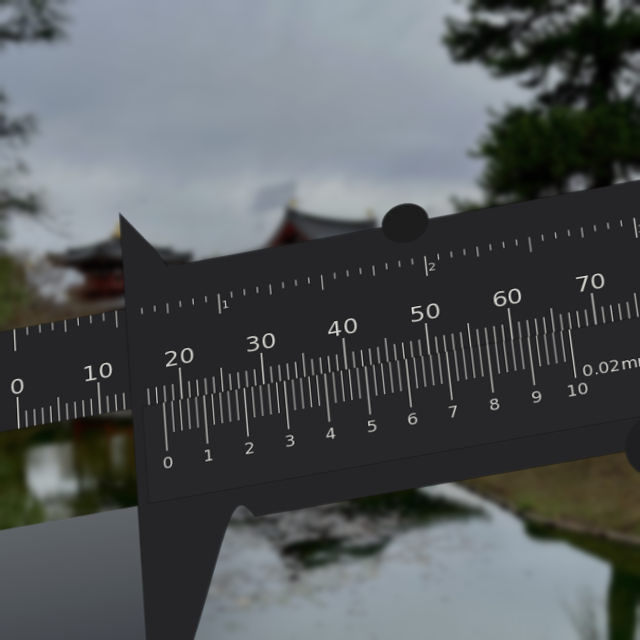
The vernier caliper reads 17.8 mm
